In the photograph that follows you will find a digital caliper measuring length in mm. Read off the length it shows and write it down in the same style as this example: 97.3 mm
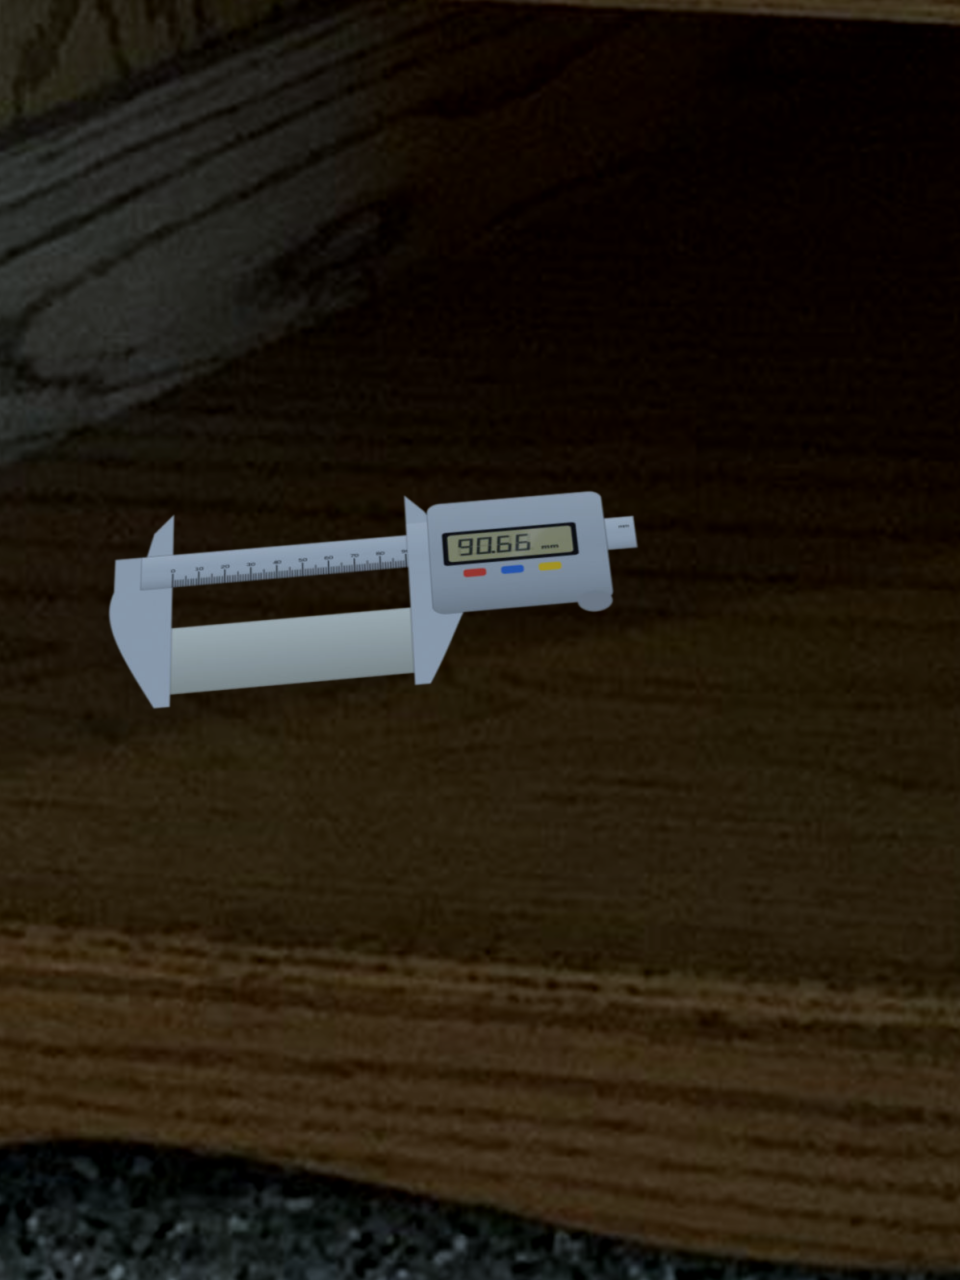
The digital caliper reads 90.66 mm
